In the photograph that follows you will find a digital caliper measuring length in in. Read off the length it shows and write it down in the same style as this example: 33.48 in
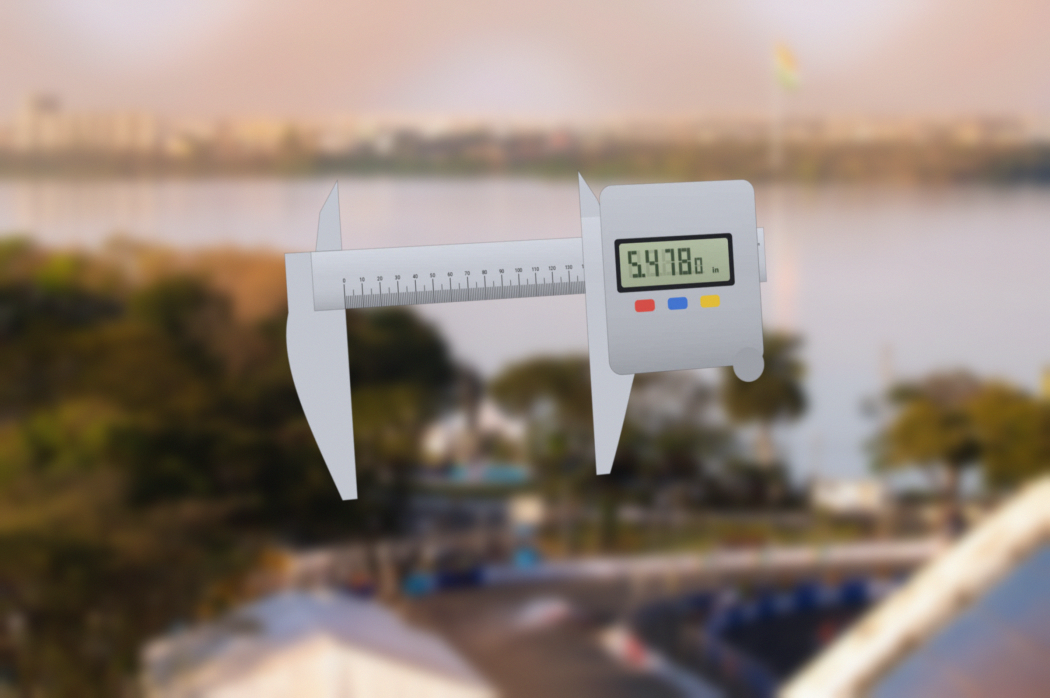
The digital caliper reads 5.4780 in
